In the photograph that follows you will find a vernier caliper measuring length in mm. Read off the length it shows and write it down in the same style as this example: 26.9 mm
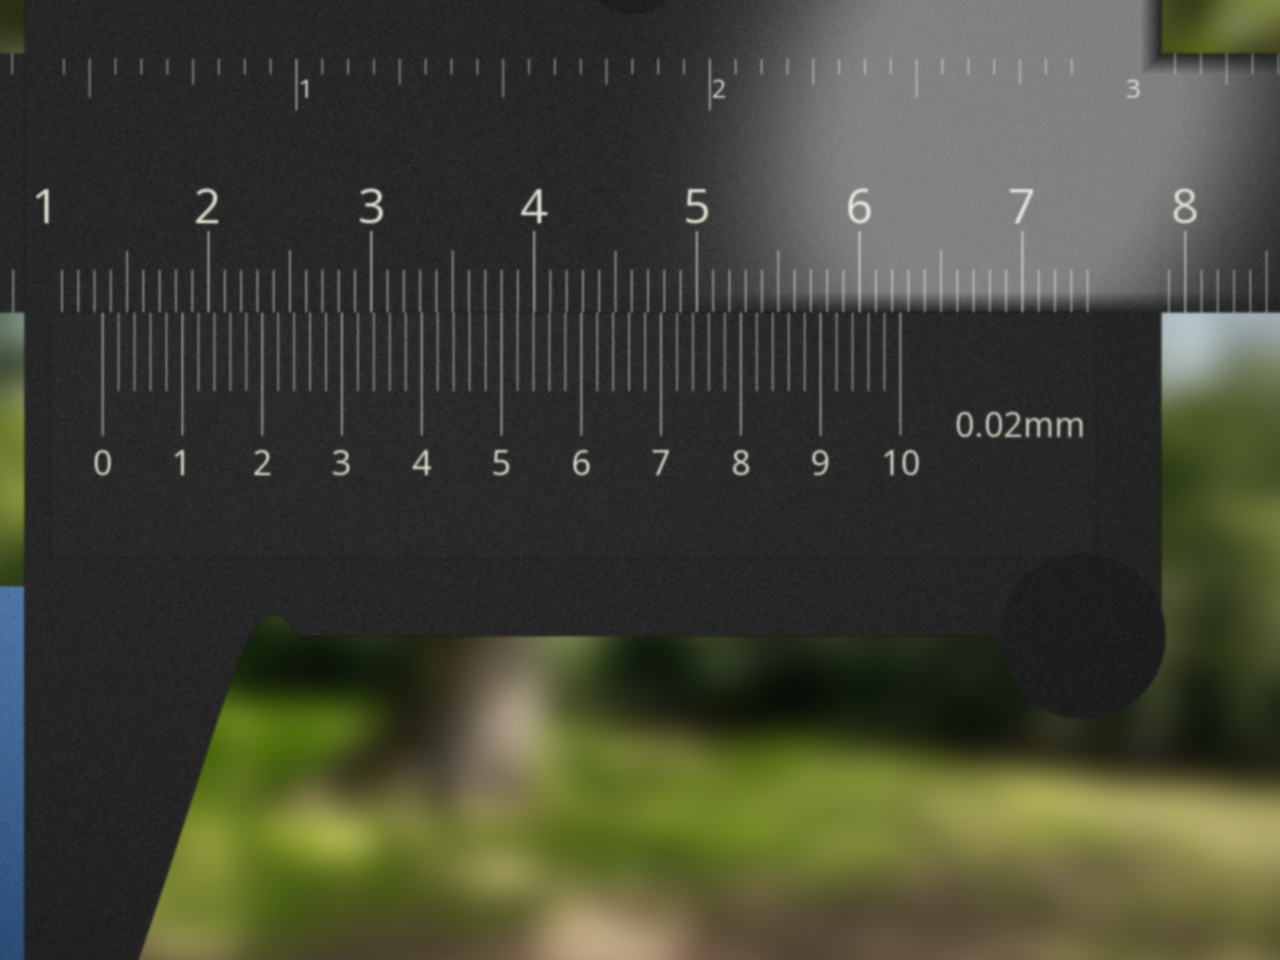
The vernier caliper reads 13.5 mm
